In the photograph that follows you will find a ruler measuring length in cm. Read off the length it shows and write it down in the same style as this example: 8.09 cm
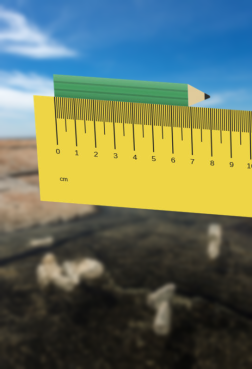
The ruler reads 8 cm
